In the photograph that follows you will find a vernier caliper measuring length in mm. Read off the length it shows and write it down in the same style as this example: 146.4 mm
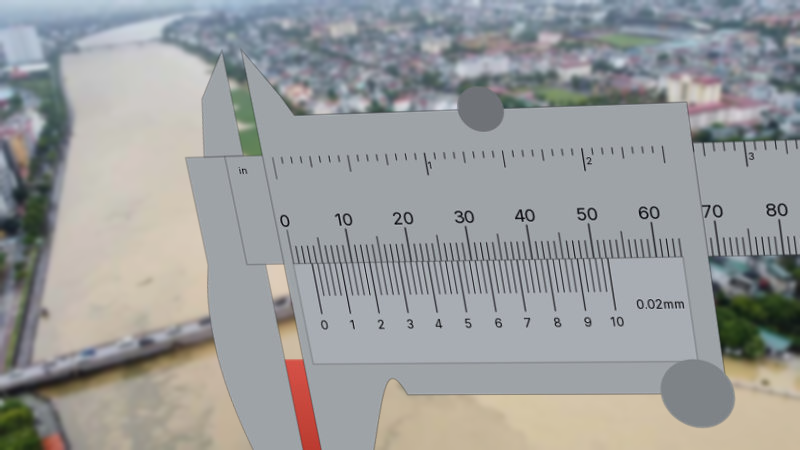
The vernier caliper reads 3.2 mm
